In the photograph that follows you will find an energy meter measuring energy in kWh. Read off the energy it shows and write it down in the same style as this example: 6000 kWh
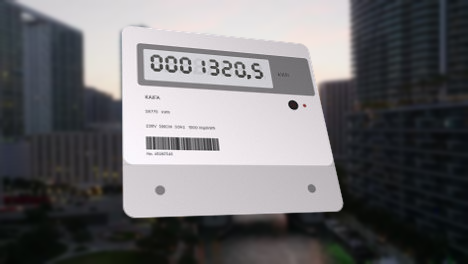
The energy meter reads 1320.5 kWh
